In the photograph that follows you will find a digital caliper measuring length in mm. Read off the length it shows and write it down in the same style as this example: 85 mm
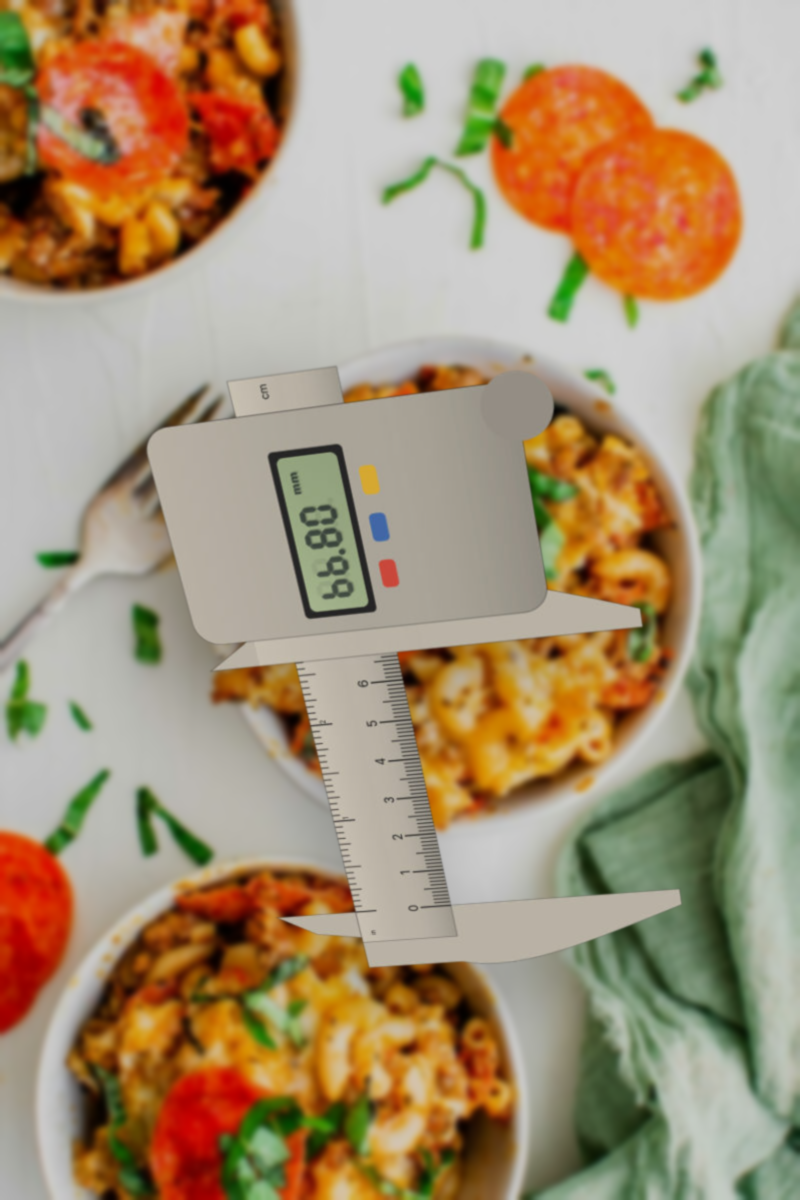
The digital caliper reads 66.80 mm
